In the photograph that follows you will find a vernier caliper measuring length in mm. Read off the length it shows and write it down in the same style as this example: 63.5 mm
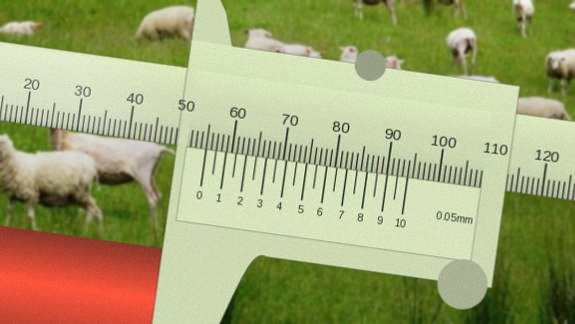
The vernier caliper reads 55.0 mm
